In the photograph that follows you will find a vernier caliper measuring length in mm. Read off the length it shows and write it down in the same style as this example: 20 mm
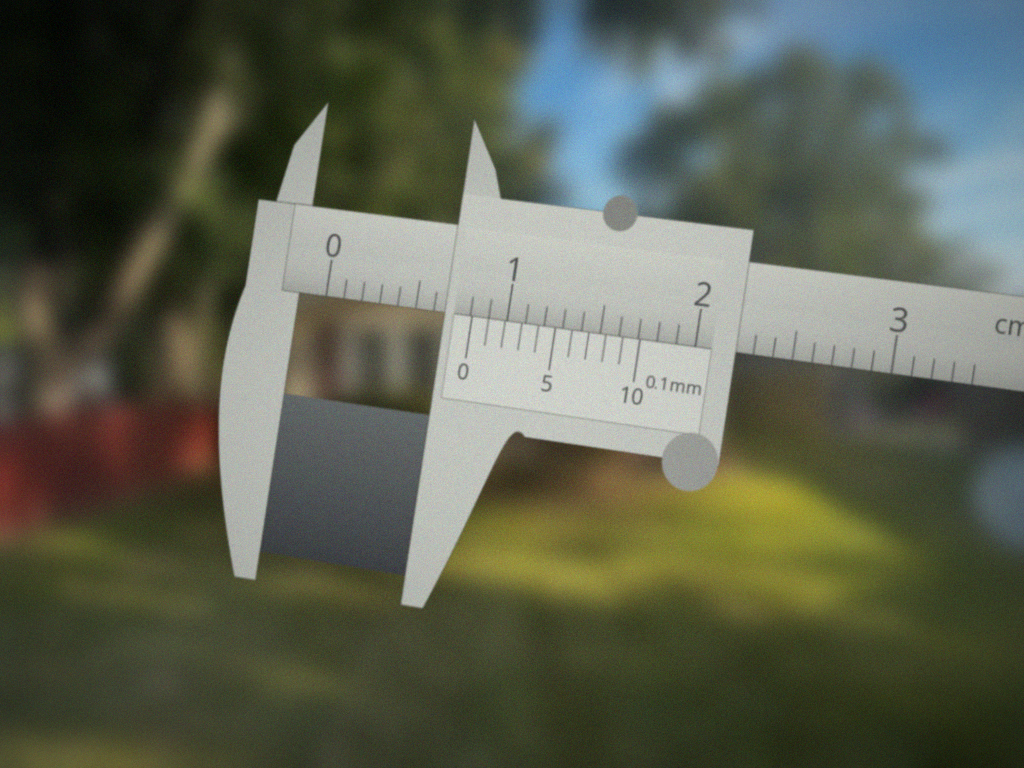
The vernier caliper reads 8.1 mm
